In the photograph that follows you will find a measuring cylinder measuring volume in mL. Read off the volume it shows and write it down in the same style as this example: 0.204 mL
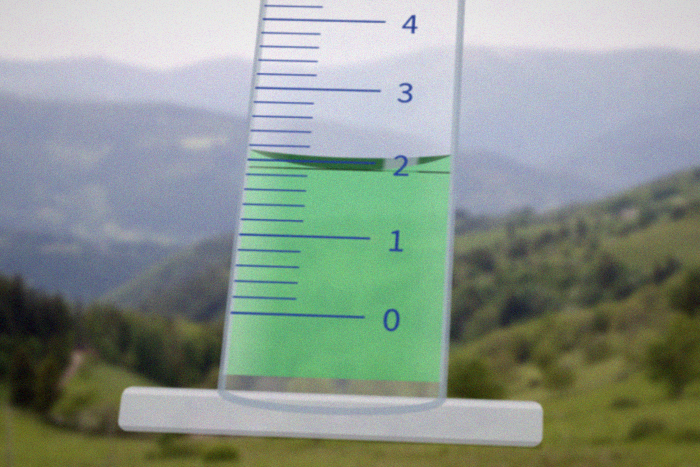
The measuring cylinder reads 1.9 mL
